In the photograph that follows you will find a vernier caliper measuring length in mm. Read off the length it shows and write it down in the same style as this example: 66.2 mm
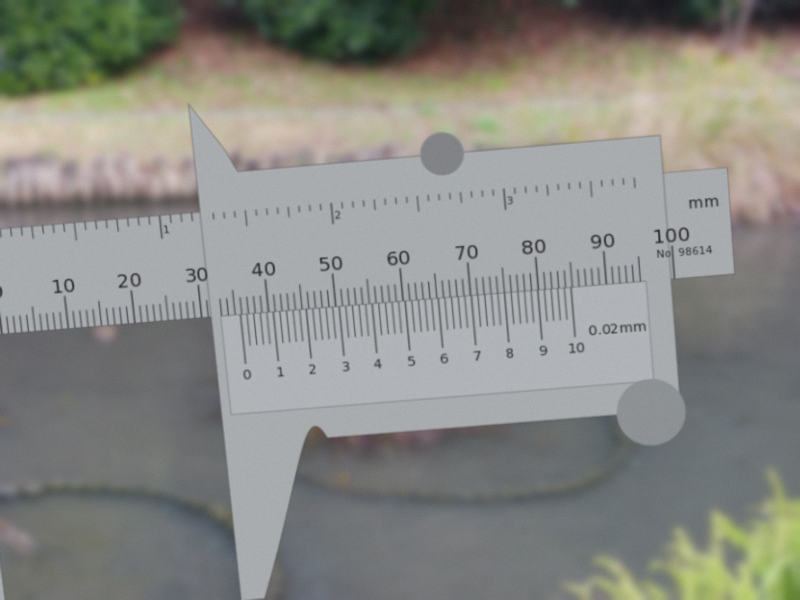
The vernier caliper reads 35.8 mm
